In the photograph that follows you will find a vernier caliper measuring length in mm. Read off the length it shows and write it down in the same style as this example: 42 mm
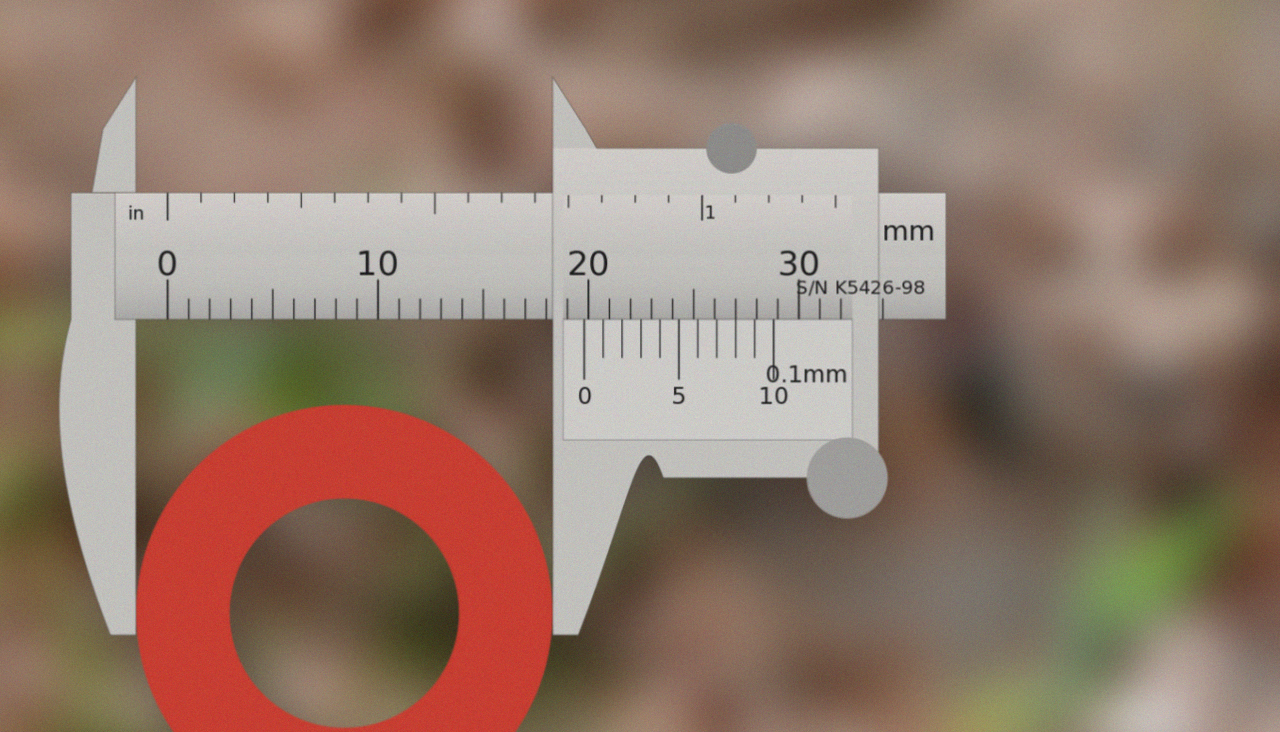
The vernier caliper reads 19.8 mm
